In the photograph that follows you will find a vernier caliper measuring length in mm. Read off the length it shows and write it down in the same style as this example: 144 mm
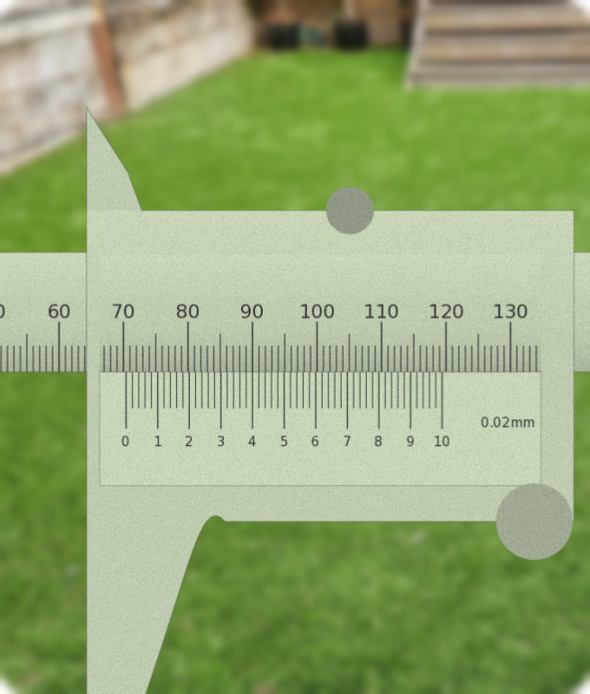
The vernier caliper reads 70.4 mm
